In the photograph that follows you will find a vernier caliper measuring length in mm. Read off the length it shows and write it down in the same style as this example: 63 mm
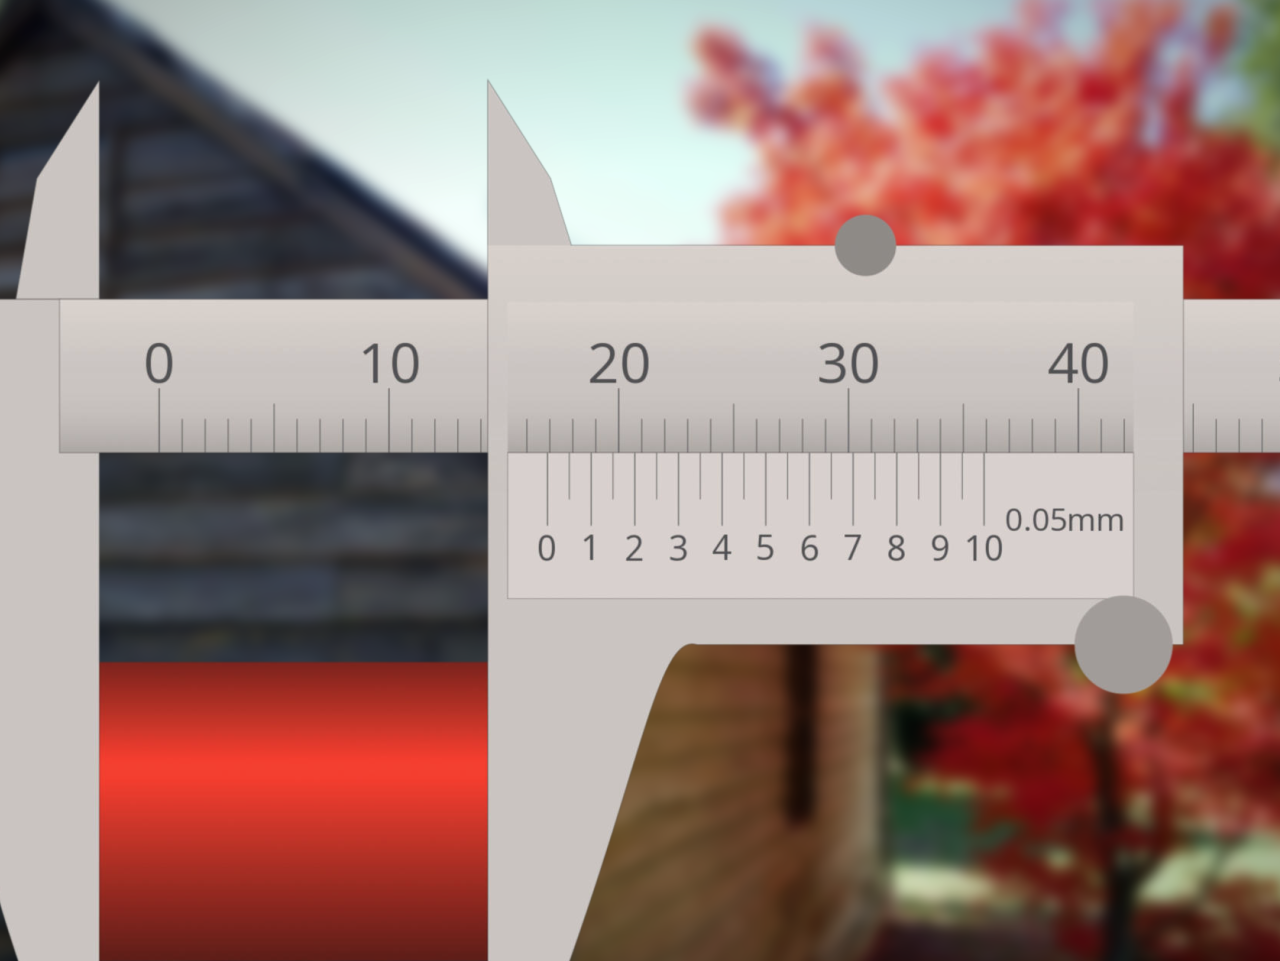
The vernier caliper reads 16.9 mm
